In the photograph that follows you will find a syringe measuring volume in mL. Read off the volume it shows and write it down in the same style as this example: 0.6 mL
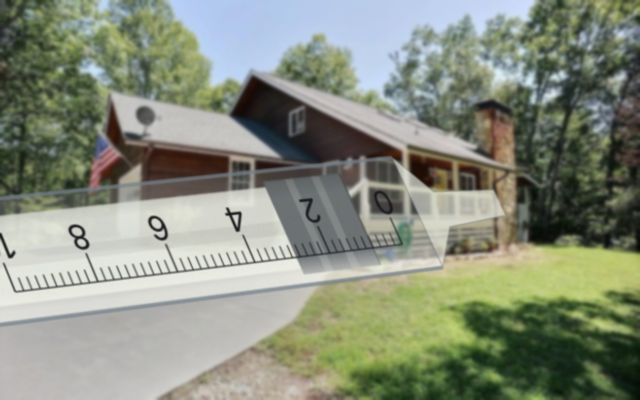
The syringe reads 0.8 mL
